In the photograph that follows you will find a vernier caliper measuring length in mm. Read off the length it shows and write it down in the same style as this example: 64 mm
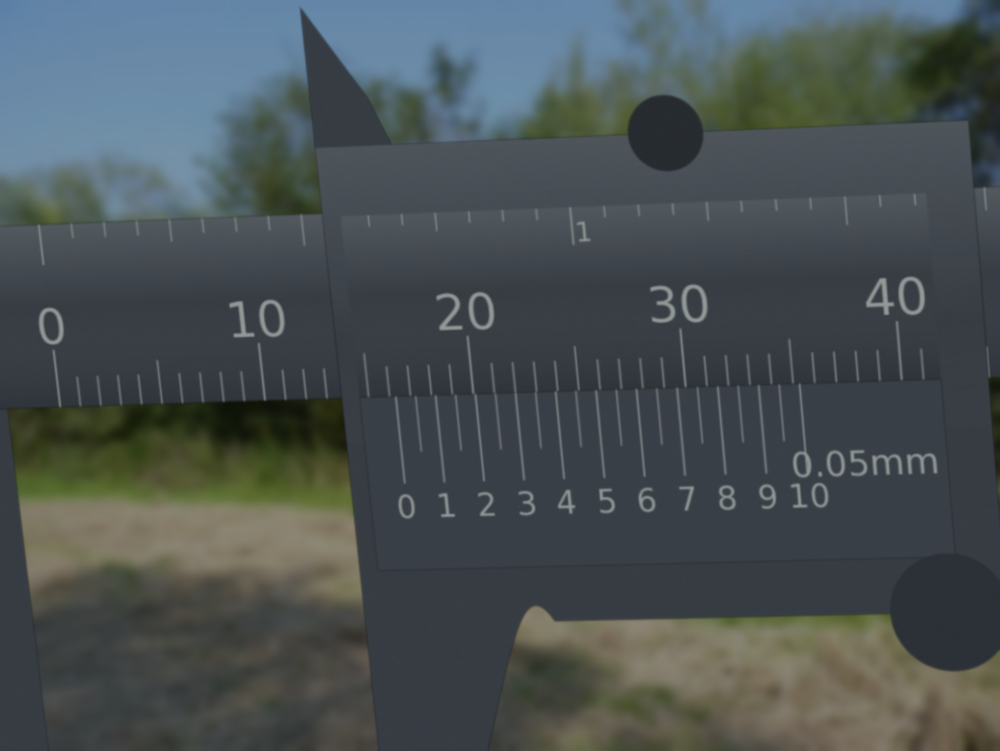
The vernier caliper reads 16.3 mm
